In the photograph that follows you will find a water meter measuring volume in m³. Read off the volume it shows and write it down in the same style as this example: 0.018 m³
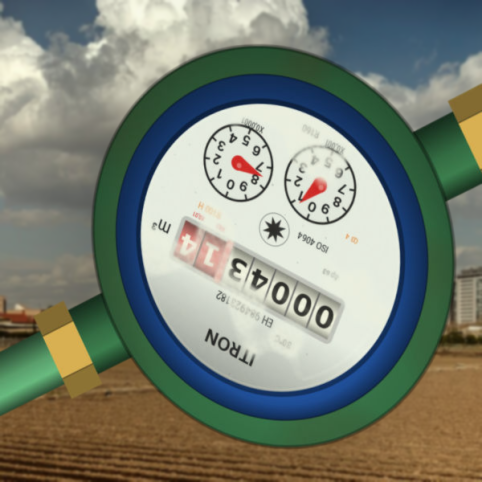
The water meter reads 43.1407 m³
